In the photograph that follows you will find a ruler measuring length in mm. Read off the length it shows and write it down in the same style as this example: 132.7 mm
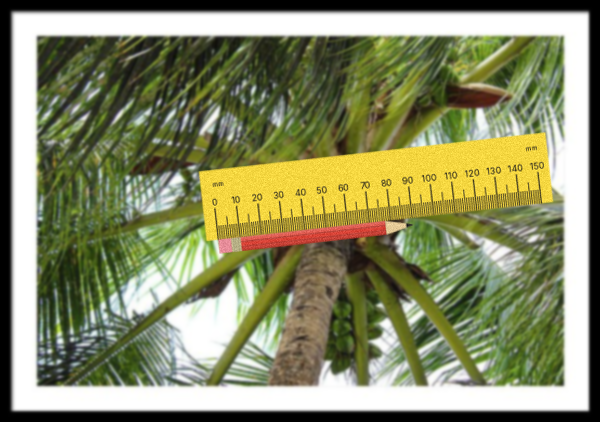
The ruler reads 90 mm
